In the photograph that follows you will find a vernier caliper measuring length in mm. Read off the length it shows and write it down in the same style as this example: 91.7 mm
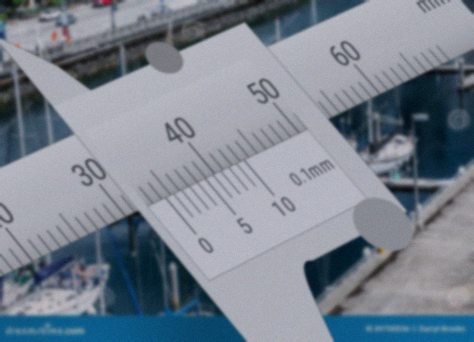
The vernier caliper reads 34.4 mm
